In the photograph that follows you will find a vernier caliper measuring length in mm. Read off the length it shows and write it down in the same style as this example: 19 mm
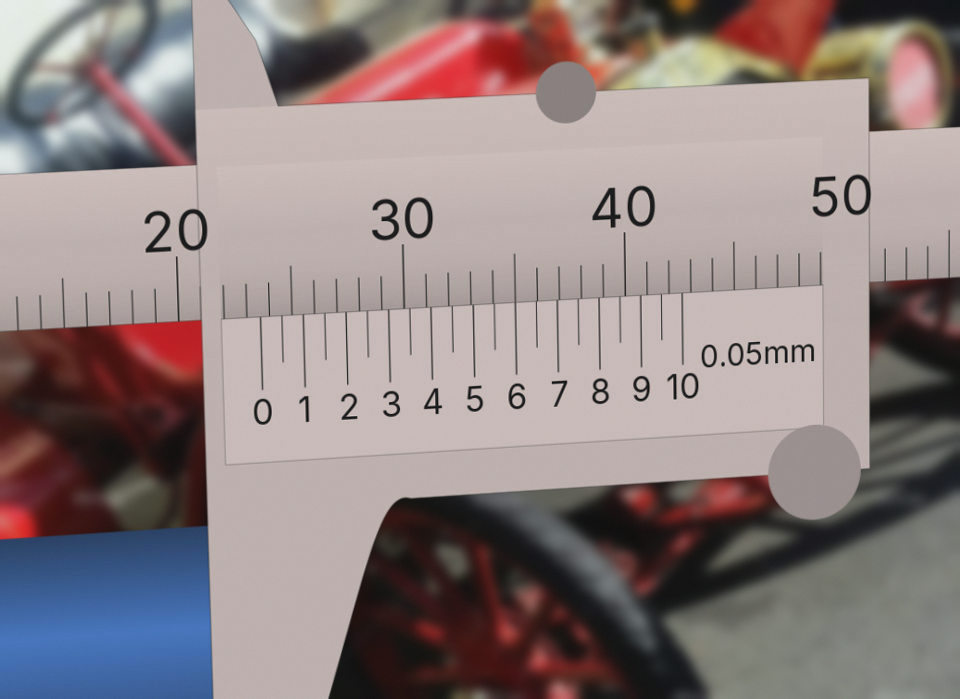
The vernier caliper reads 23.6 mm
